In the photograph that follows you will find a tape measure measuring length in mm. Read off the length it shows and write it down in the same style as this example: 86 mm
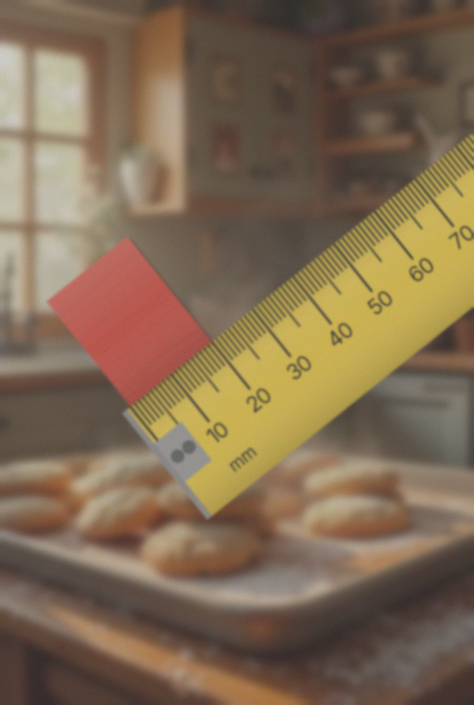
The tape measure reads 20 mm
